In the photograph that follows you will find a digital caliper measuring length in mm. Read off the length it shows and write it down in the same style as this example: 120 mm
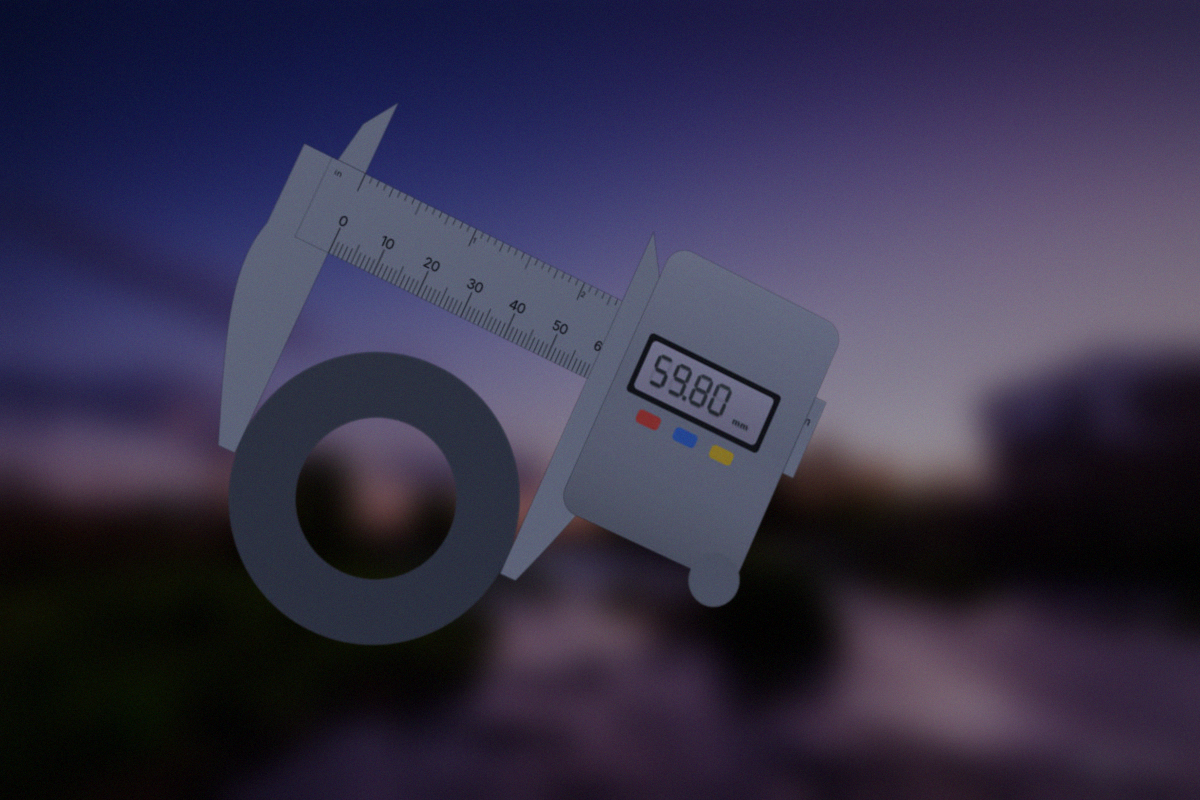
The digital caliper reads 59.80 mm
